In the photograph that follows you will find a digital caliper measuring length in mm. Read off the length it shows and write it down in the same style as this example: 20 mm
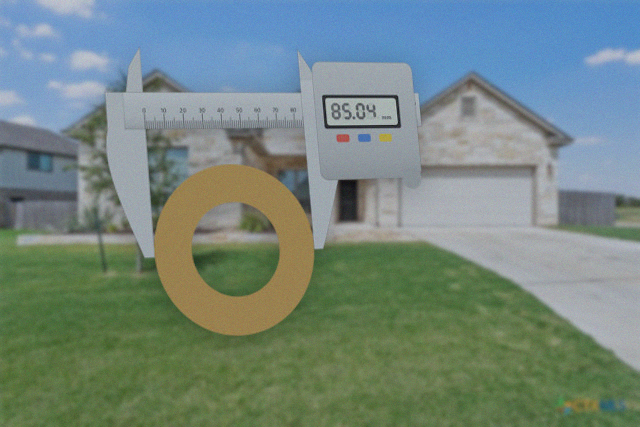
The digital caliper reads 85.04 mm
